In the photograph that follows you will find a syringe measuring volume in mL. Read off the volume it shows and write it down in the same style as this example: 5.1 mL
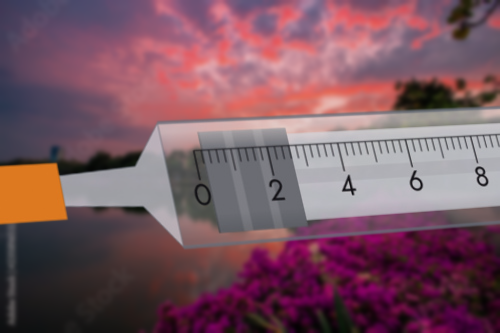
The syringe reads 0.2 mL
